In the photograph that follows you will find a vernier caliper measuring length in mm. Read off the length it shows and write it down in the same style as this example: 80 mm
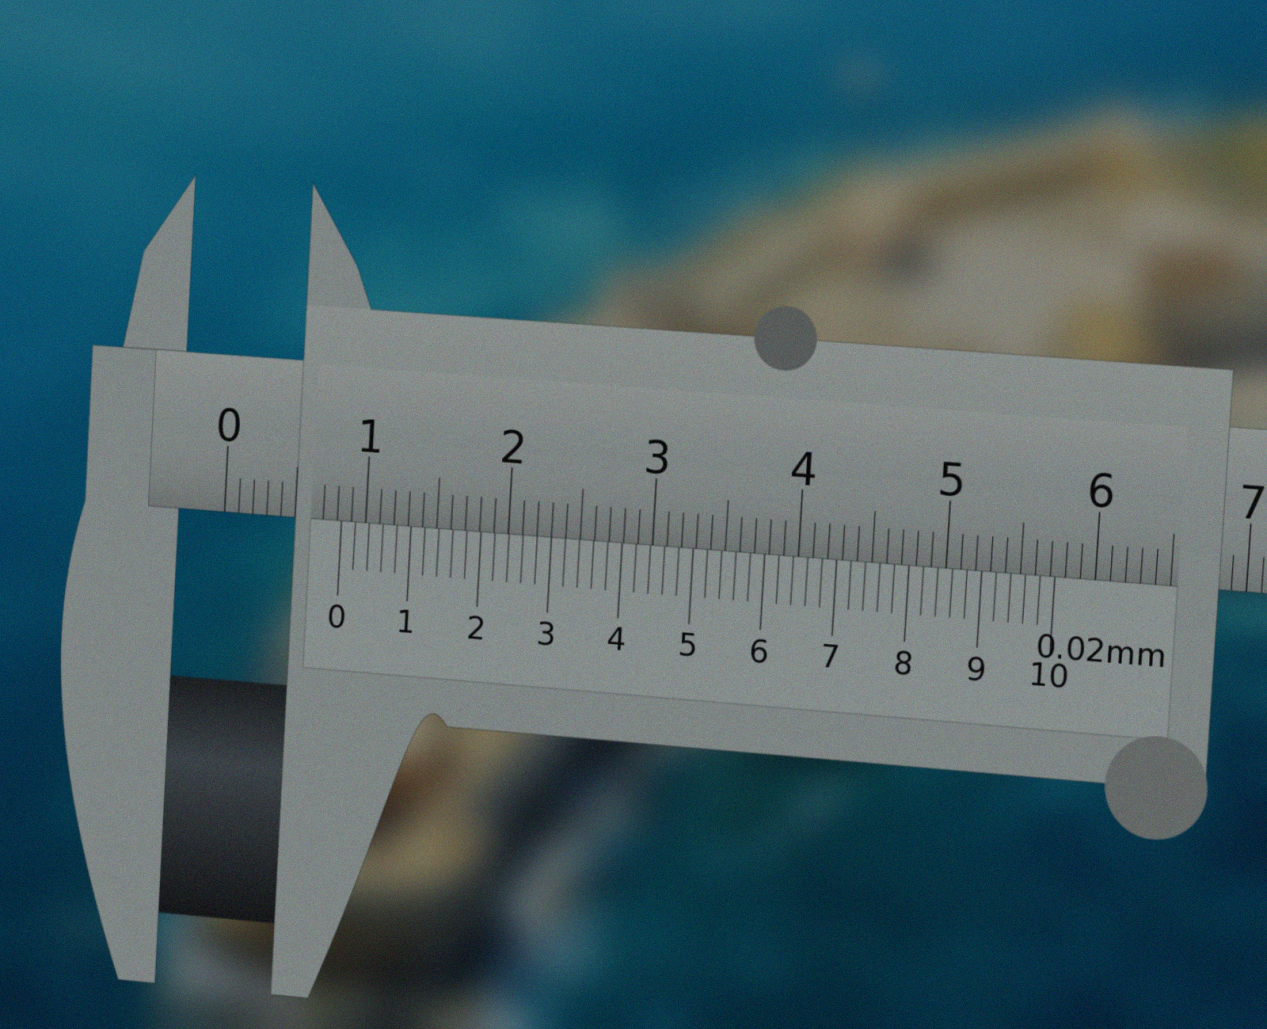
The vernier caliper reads 8.3 mm
